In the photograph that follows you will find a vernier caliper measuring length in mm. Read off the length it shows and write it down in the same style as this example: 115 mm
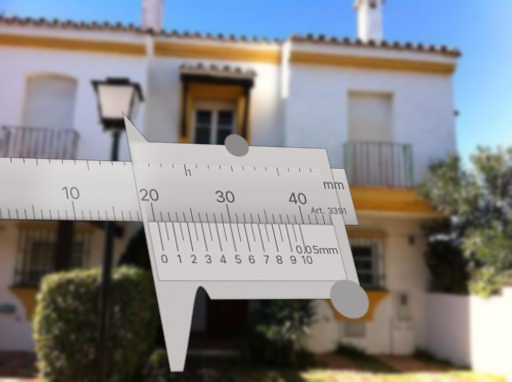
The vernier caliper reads 20.4 mm
